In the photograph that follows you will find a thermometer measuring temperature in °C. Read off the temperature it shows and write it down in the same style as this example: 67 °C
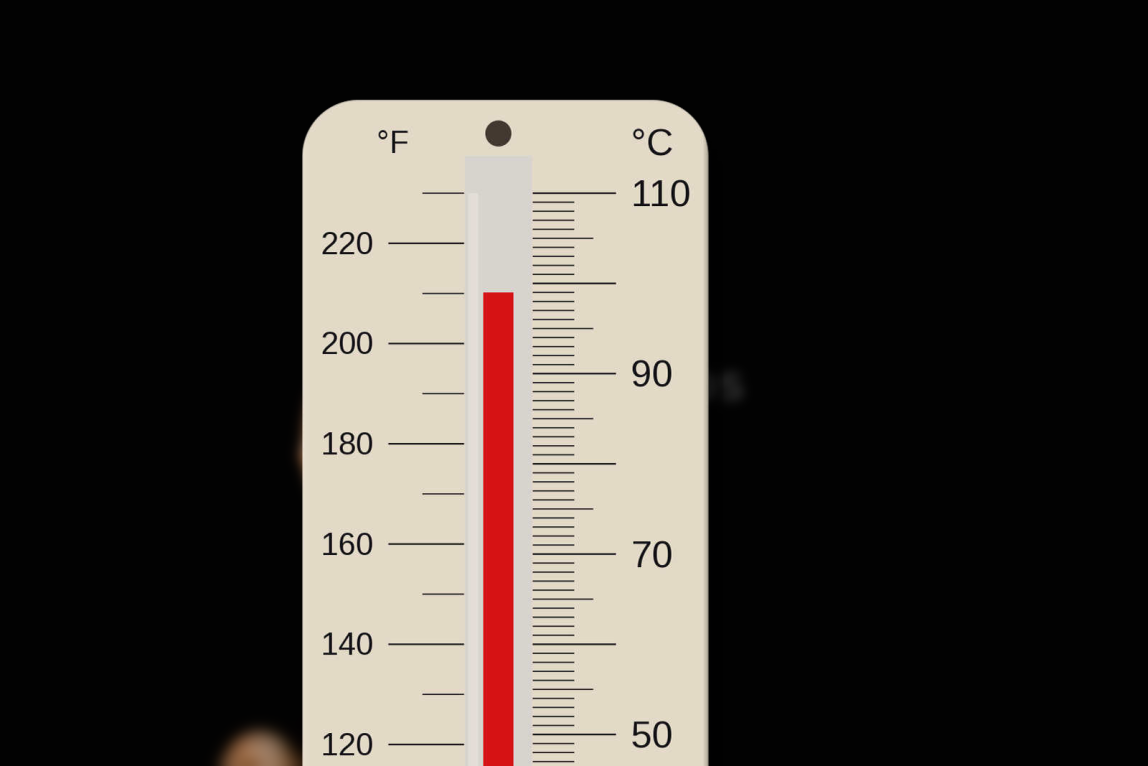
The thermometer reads 99 °C
